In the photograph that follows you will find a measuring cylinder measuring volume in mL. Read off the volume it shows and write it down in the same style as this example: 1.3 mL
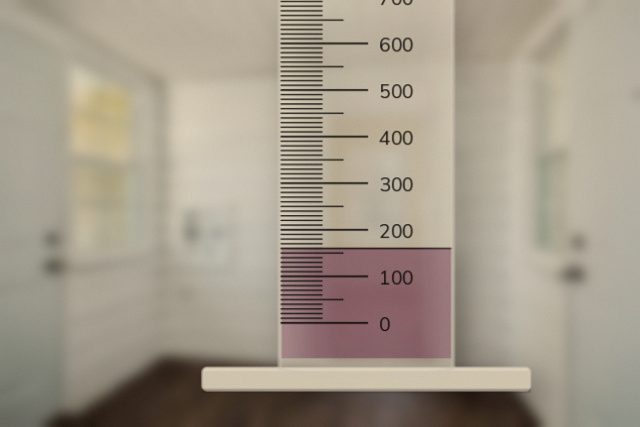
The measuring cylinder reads 160 mL
